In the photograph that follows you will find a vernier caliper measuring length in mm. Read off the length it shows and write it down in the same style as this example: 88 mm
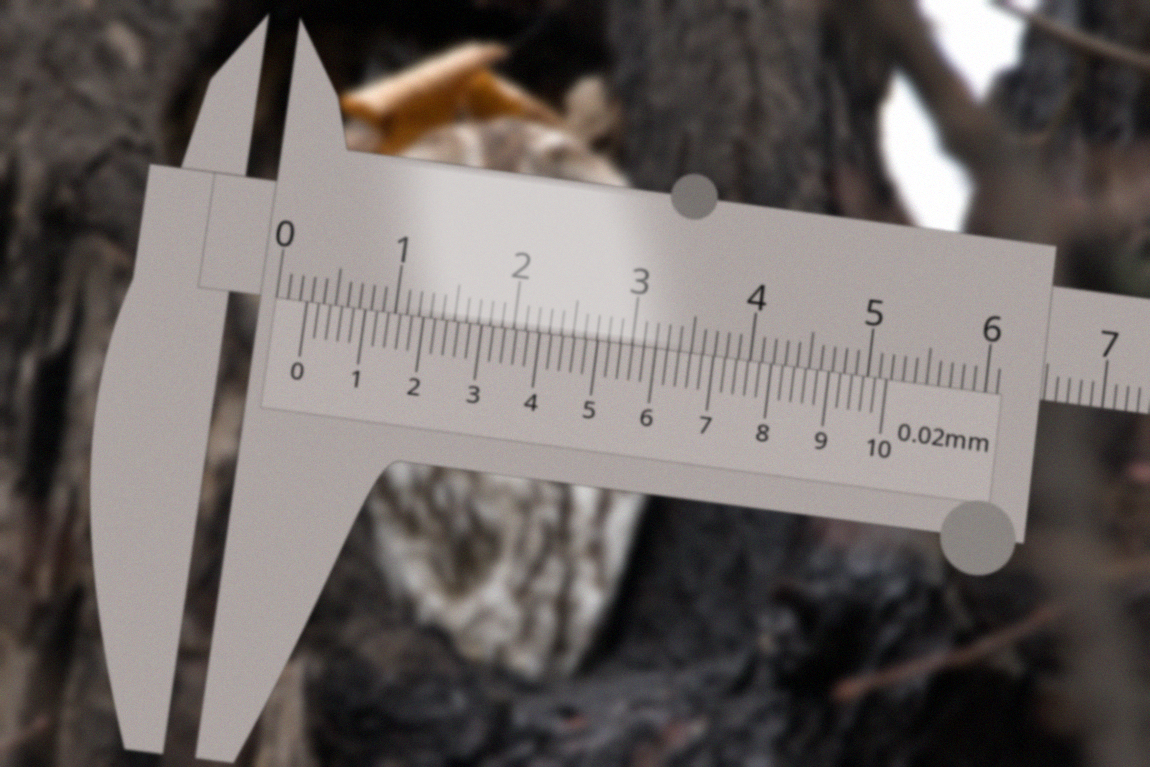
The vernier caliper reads 2.6 mm
